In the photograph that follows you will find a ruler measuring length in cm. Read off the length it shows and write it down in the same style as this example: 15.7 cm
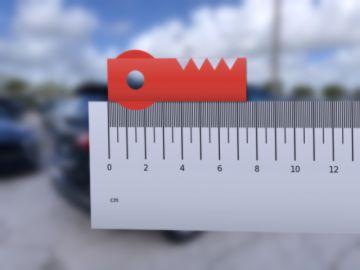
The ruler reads 7.5 cm
